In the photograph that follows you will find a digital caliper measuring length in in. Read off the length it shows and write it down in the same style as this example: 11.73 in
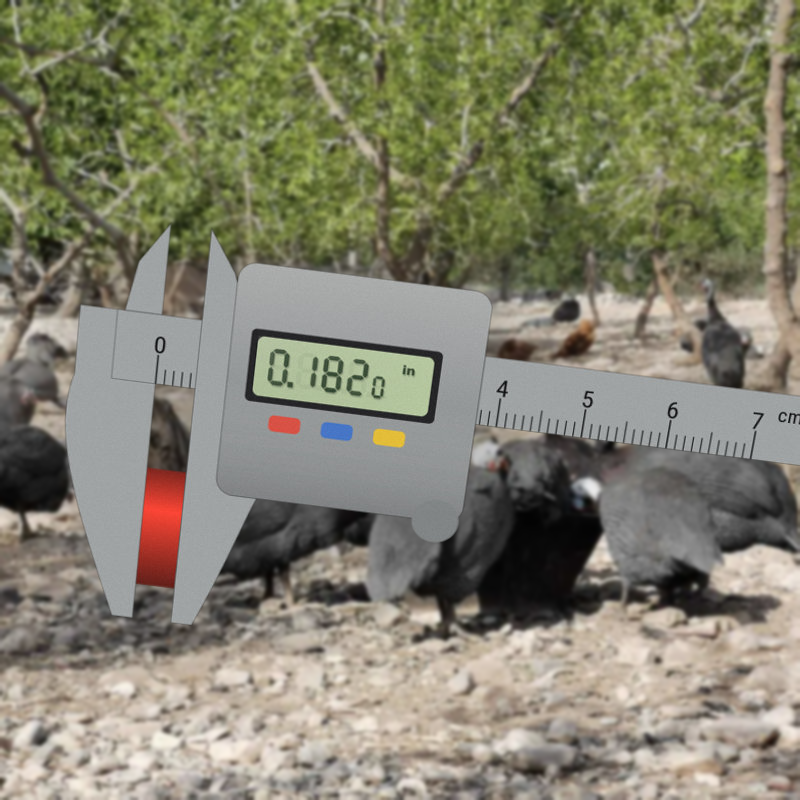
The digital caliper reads 0.1820 in
